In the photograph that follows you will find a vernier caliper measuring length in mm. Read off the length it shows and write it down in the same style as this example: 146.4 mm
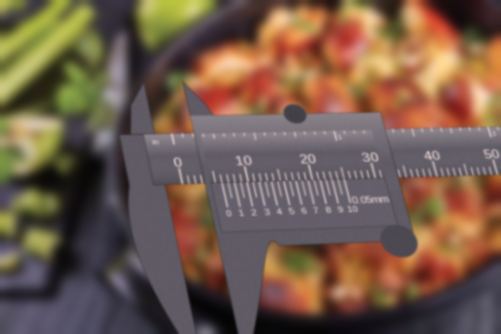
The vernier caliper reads 6.0 mm
